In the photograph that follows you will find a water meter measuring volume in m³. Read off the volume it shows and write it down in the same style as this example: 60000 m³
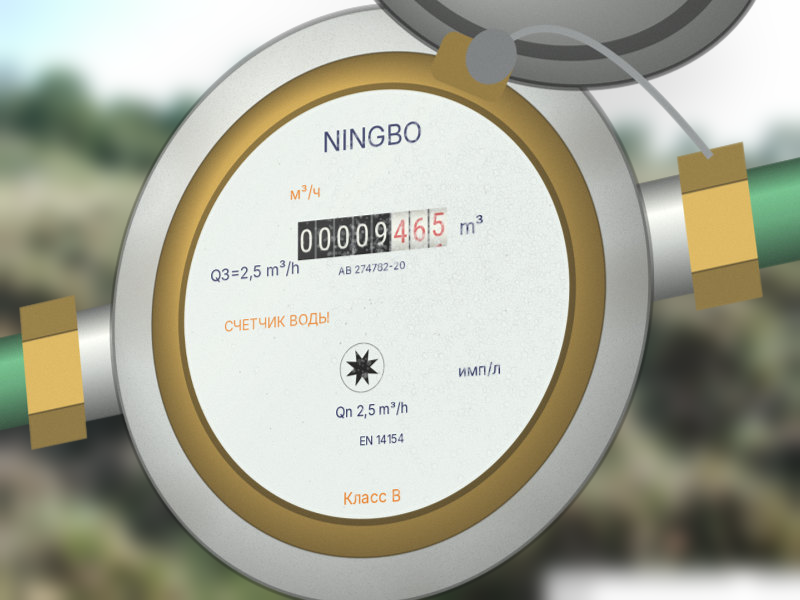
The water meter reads 9.465 m³
